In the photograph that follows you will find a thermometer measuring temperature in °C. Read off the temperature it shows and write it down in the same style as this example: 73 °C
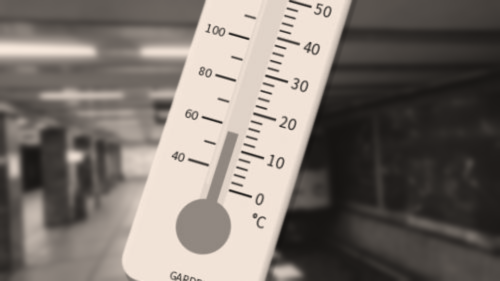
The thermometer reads 14 °C
